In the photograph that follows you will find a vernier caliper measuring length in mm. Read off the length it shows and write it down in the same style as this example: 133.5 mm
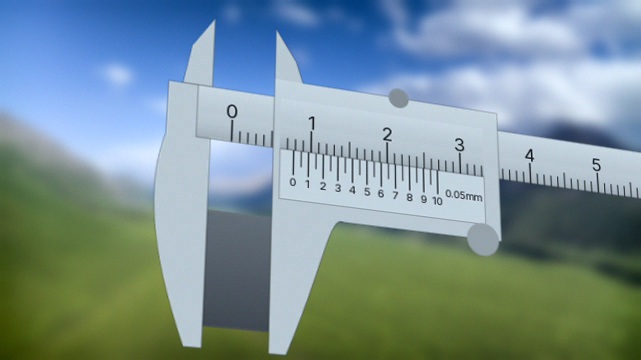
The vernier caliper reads 7.8 mm
